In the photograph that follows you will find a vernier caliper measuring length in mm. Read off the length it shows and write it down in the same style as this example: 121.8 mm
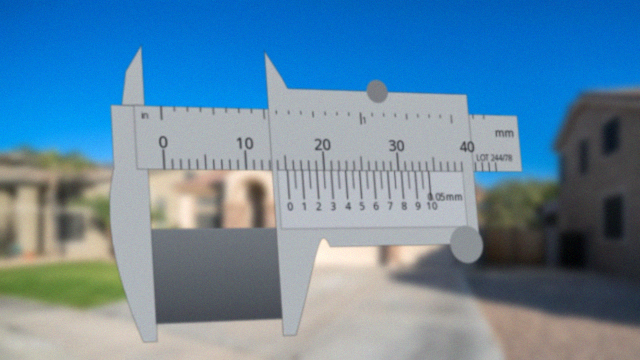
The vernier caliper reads 15.2 mm
